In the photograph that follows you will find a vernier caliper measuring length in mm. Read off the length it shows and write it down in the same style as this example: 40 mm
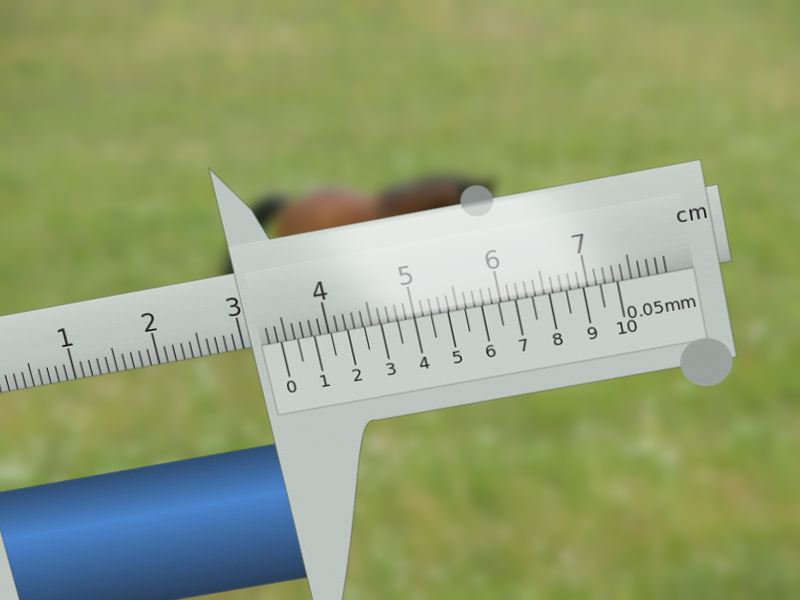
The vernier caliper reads 34.4 mm
